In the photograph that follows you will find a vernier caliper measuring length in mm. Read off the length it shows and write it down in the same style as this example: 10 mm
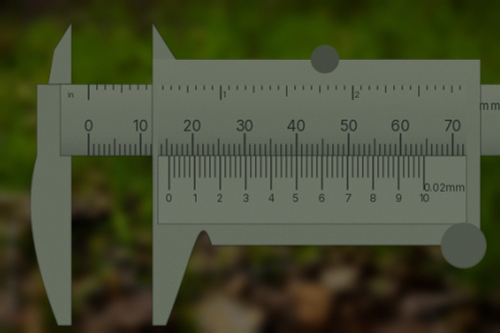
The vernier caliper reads 15.5 mm
